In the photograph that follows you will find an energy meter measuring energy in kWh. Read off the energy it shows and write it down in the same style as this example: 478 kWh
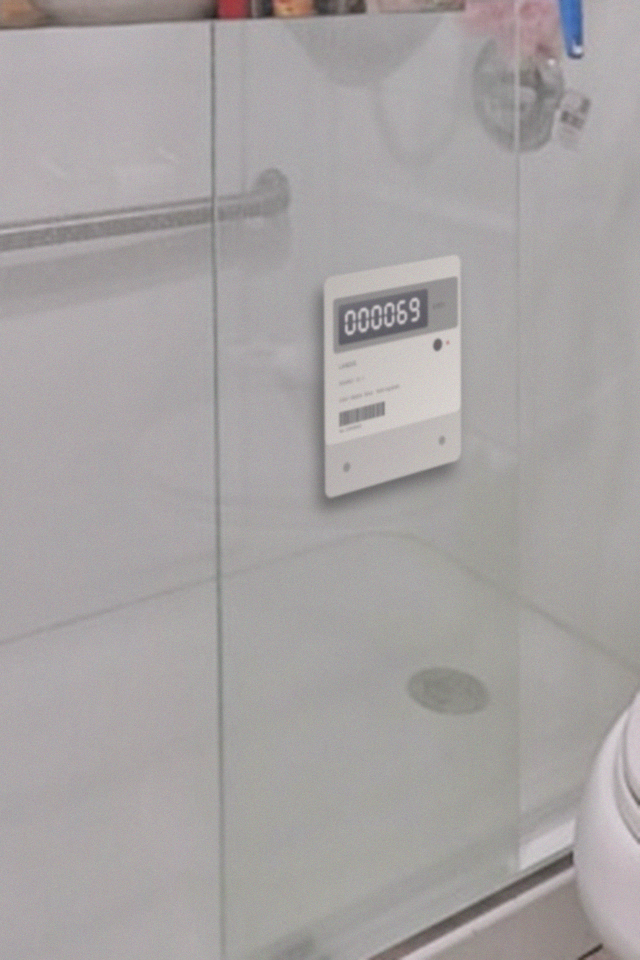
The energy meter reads 69 kWh
